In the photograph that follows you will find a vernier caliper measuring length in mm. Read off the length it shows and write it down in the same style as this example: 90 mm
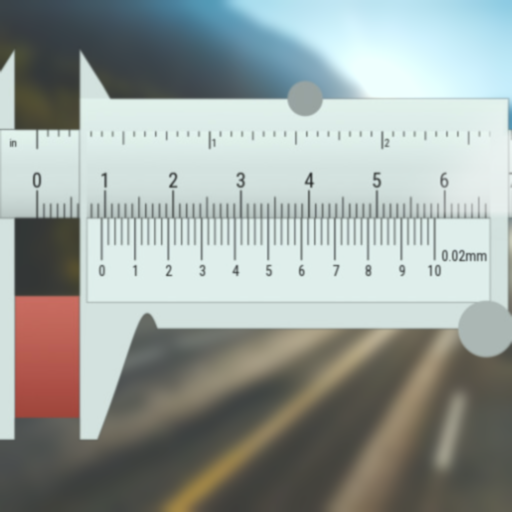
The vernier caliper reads 9.5 mm
